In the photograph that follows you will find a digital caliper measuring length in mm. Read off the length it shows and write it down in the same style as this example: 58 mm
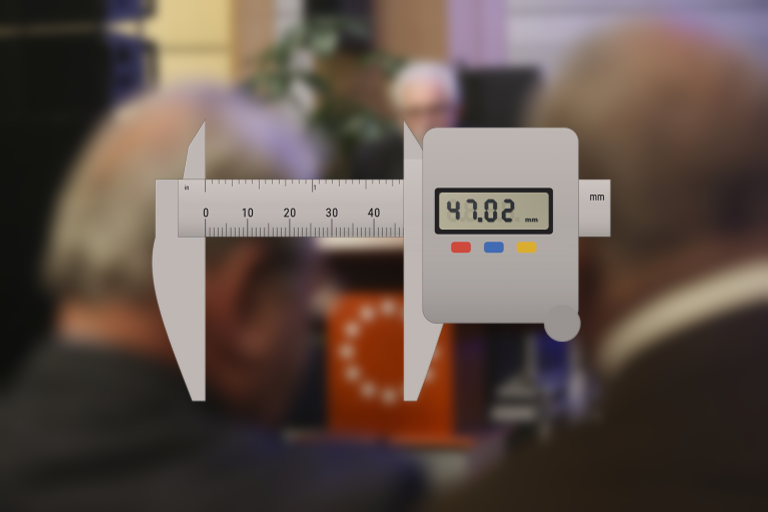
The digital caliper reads 47.02 mm
